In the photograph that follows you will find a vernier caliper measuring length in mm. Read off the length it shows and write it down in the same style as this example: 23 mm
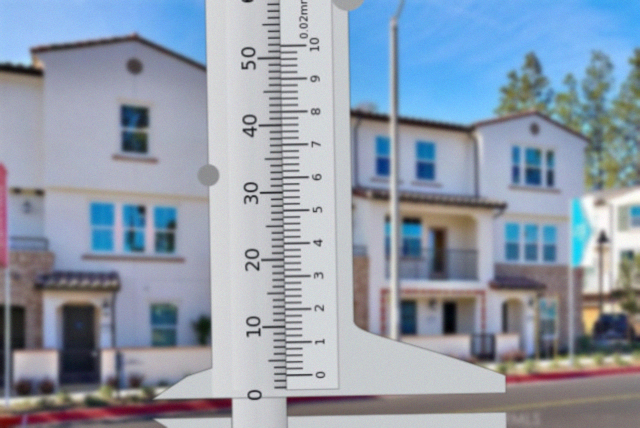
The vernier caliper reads 2.8 mm
